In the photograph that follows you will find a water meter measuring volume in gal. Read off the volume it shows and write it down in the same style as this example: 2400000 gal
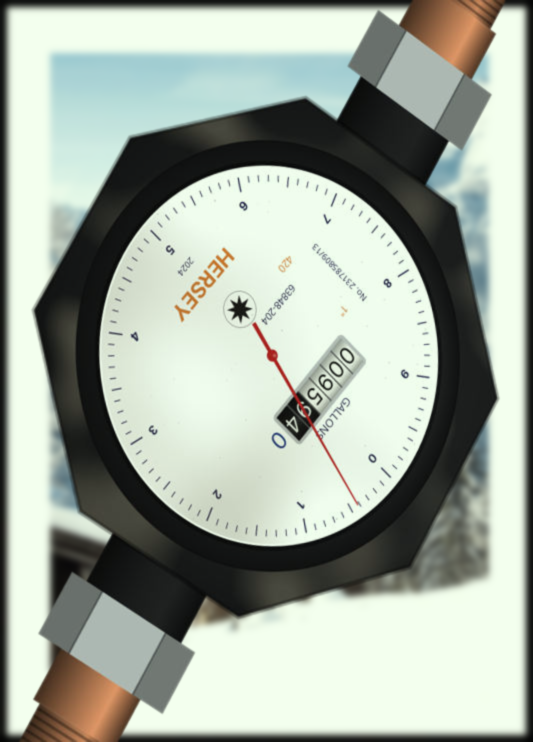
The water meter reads 95940.4 gal
